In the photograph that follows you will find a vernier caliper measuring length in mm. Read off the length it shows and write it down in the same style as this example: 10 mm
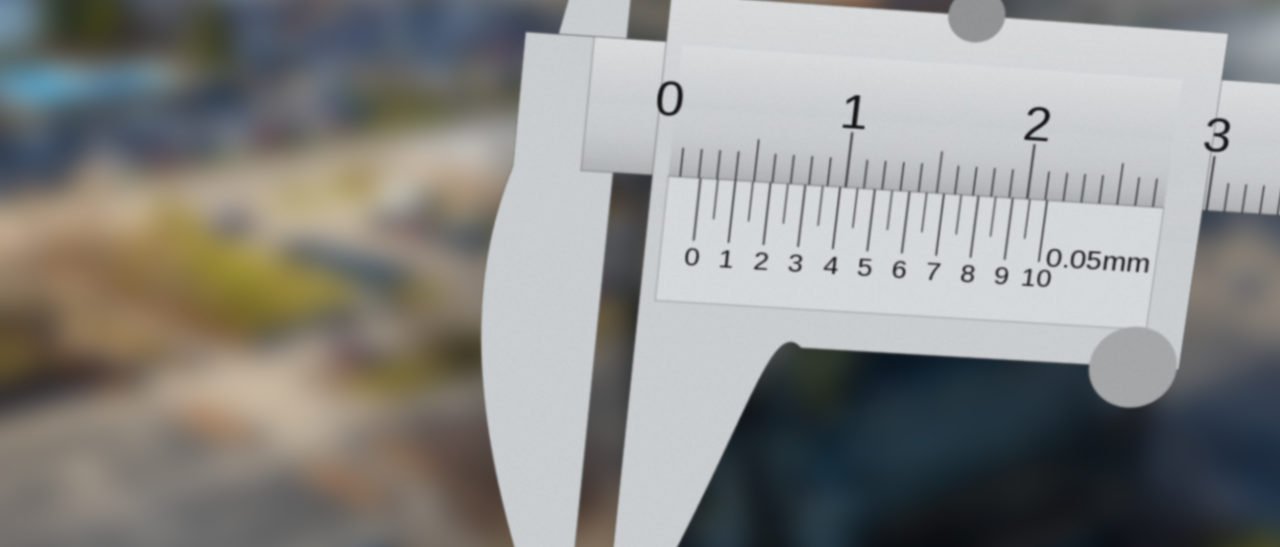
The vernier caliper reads 2.1 mm
